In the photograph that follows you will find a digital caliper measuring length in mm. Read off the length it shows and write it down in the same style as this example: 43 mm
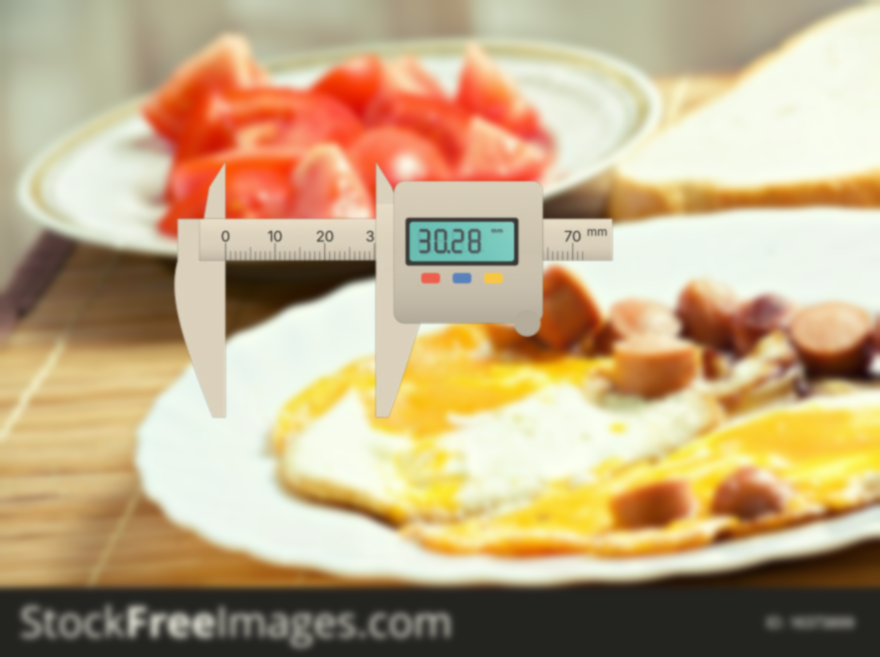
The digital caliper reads 30.28 mm
